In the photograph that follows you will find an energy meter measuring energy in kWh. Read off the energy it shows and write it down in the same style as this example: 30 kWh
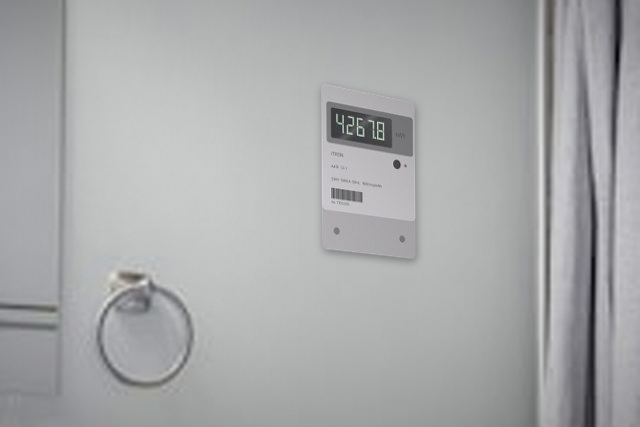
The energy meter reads 4267.8 kWh
